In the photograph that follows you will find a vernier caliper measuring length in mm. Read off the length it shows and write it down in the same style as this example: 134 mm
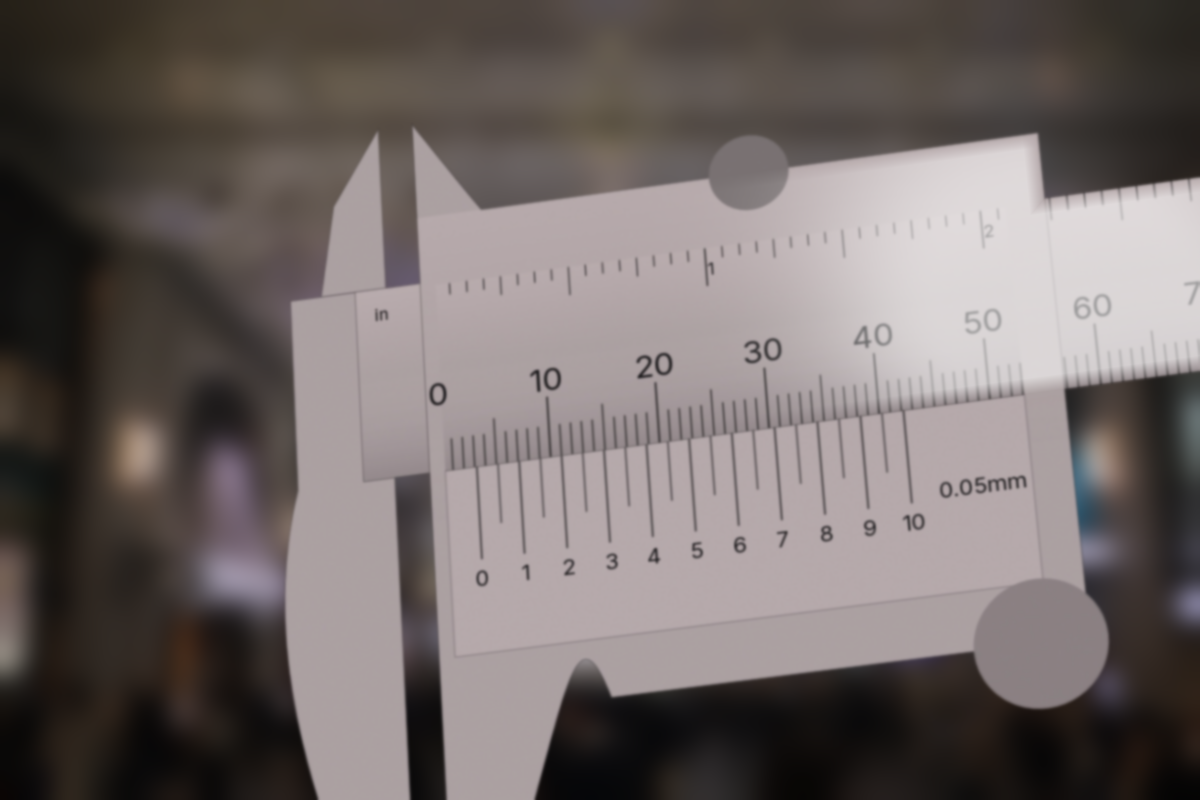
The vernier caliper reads 3.2 mm
